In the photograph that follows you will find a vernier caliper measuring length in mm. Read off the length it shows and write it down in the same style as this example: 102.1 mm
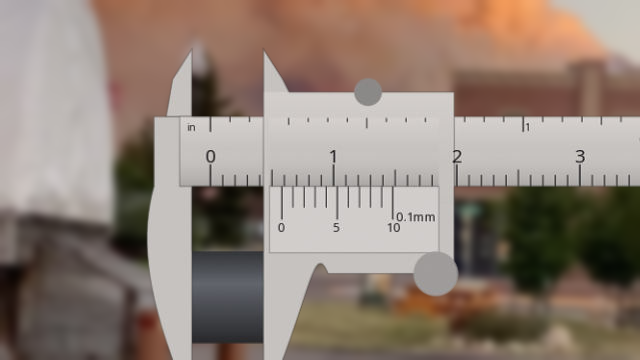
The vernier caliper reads 5.8 mm
